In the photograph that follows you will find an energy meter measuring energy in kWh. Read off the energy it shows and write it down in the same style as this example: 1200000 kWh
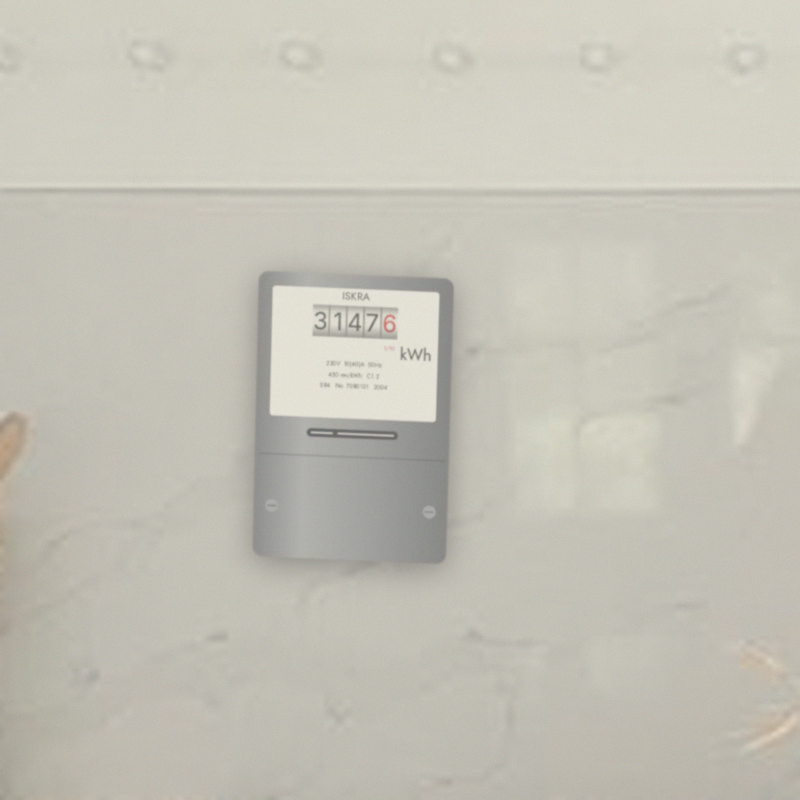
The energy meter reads 3147.6 kWh
